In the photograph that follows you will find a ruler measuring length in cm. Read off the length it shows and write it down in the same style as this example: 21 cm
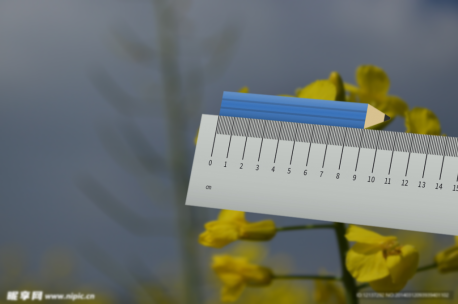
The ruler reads 10.5 cm
